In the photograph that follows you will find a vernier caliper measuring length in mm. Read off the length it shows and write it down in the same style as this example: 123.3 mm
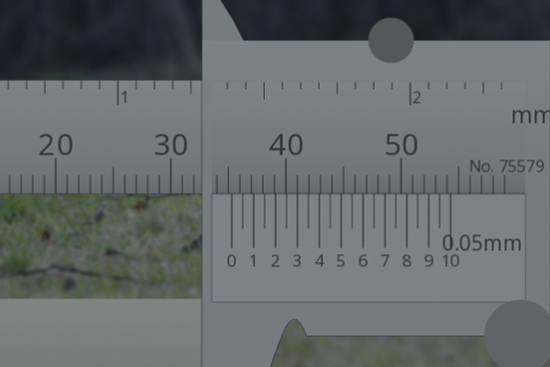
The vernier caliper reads 35.3 mm
